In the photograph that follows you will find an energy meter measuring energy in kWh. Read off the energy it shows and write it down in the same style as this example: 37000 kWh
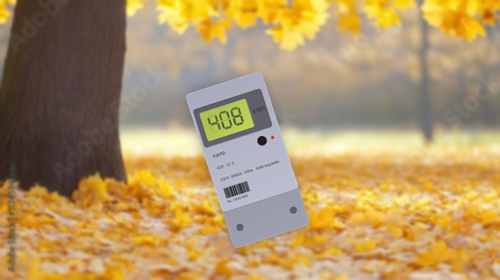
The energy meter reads 408 kWh
